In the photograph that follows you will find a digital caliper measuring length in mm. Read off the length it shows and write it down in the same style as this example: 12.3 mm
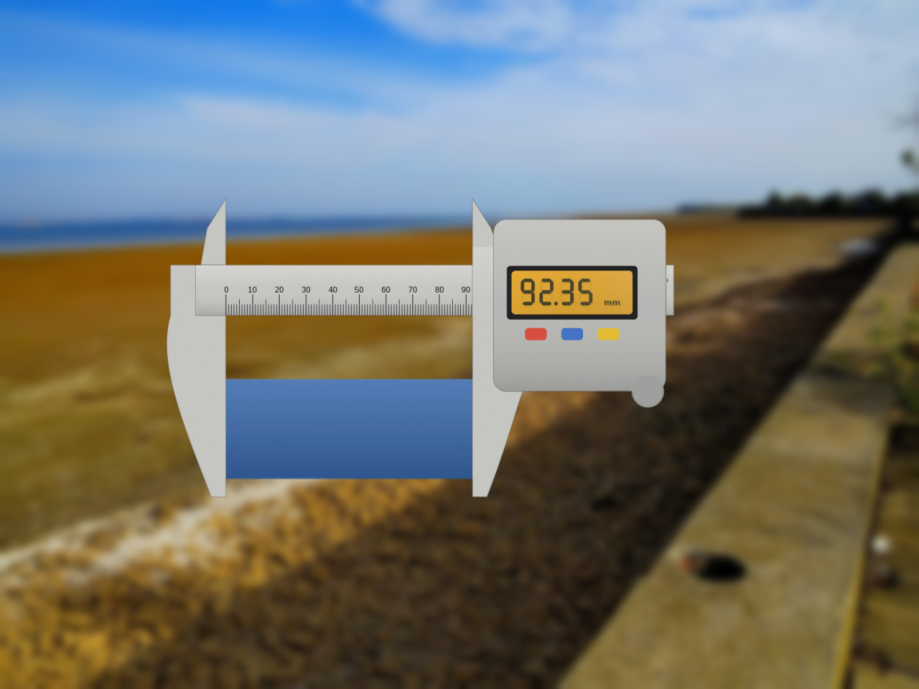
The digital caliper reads 92.35 mm
